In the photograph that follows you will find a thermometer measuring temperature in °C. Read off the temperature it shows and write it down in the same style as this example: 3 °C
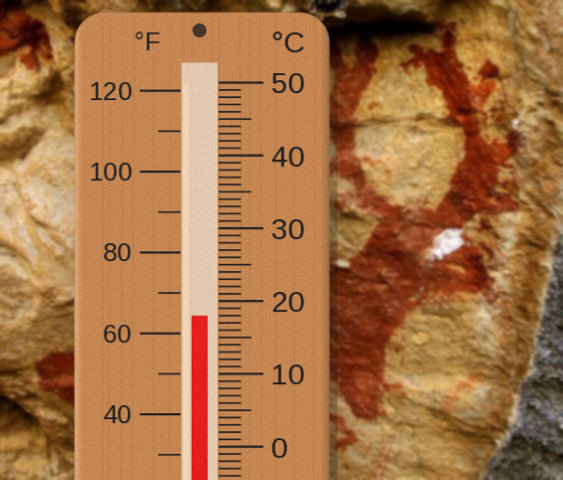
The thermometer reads 18 °C
